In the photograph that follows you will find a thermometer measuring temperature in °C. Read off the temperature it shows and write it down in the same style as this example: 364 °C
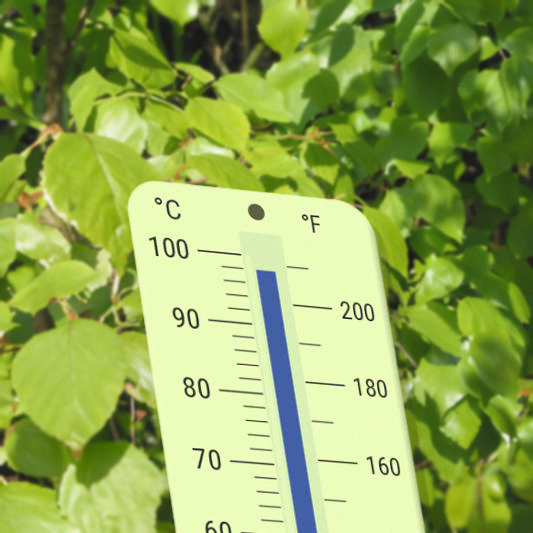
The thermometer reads 98 °C
